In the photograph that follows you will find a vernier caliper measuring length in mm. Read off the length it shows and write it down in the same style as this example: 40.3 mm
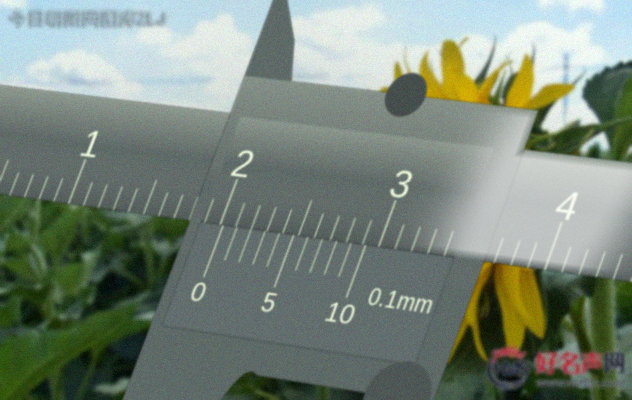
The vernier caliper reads 20.2 mm
